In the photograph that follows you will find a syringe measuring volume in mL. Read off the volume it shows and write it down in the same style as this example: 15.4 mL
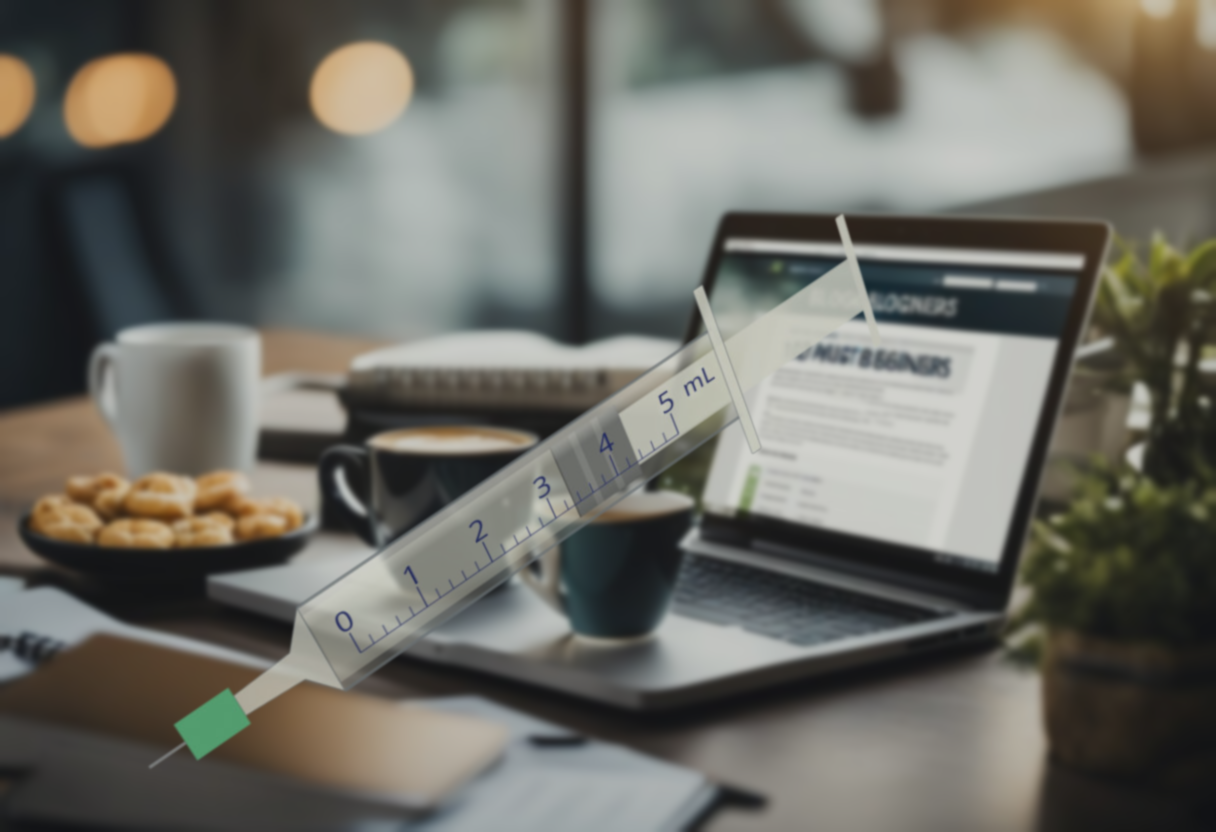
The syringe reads 3.3 mL
